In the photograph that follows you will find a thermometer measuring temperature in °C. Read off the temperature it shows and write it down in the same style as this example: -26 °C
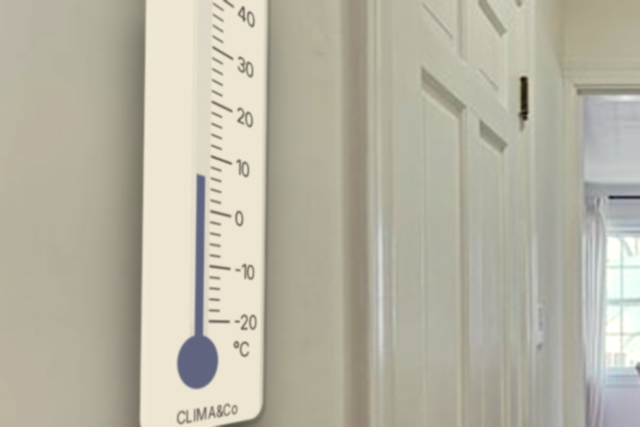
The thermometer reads 6 °C
